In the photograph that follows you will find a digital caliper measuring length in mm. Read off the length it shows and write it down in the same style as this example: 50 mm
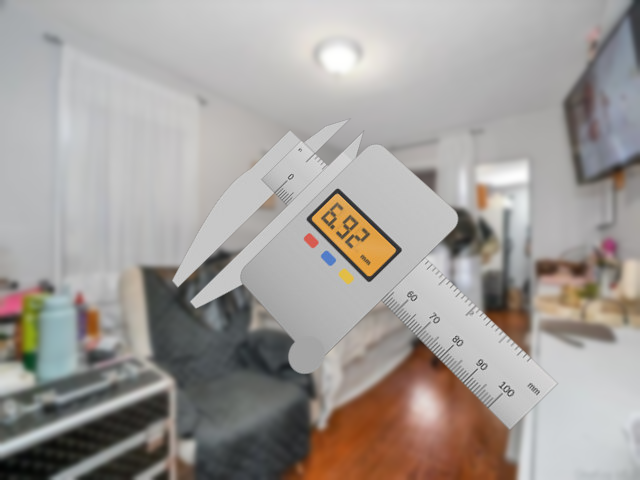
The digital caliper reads 6.92 mm
